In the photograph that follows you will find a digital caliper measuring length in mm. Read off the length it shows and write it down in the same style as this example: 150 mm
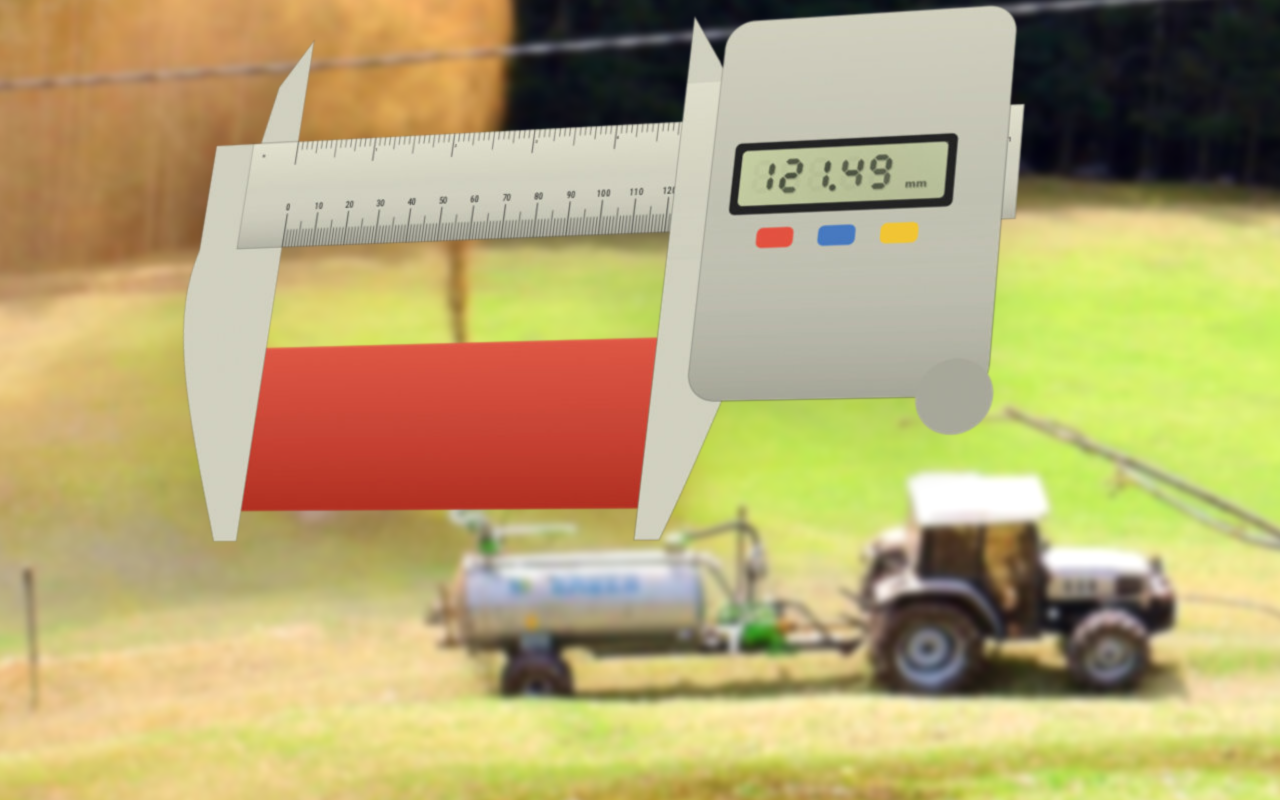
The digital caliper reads 121.49 mm
